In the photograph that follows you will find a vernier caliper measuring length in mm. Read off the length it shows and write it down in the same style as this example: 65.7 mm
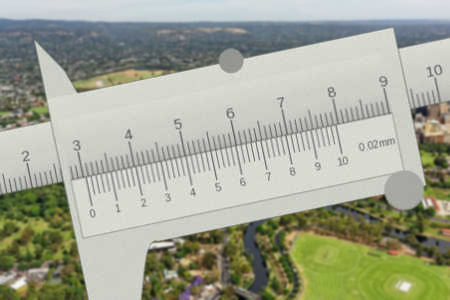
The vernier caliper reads 30.5 mm
